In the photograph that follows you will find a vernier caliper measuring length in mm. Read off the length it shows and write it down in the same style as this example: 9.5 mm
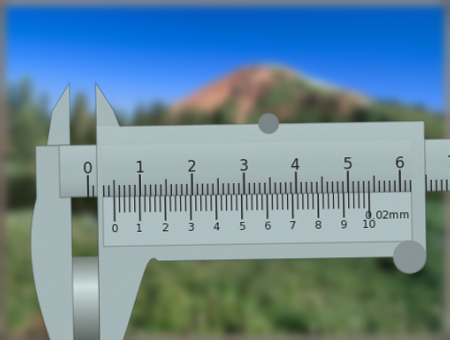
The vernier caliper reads 5.0 mm
